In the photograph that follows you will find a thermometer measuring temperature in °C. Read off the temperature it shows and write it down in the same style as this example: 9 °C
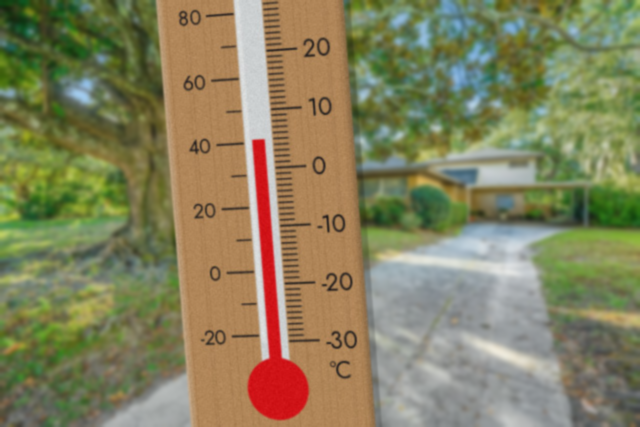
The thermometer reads 5 °C
